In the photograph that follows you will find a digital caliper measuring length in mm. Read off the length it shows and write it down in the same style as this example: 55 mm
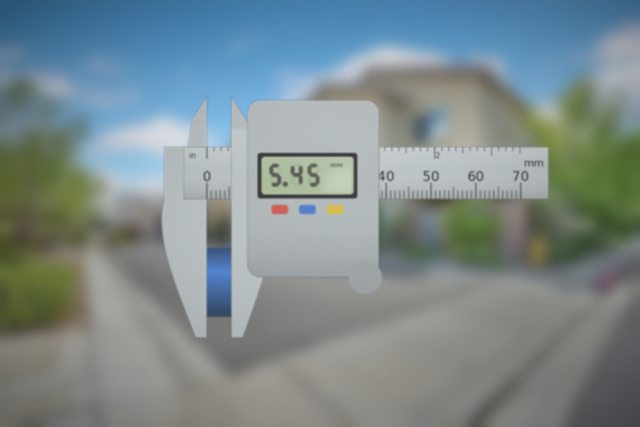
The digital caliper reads 5.45 mm
